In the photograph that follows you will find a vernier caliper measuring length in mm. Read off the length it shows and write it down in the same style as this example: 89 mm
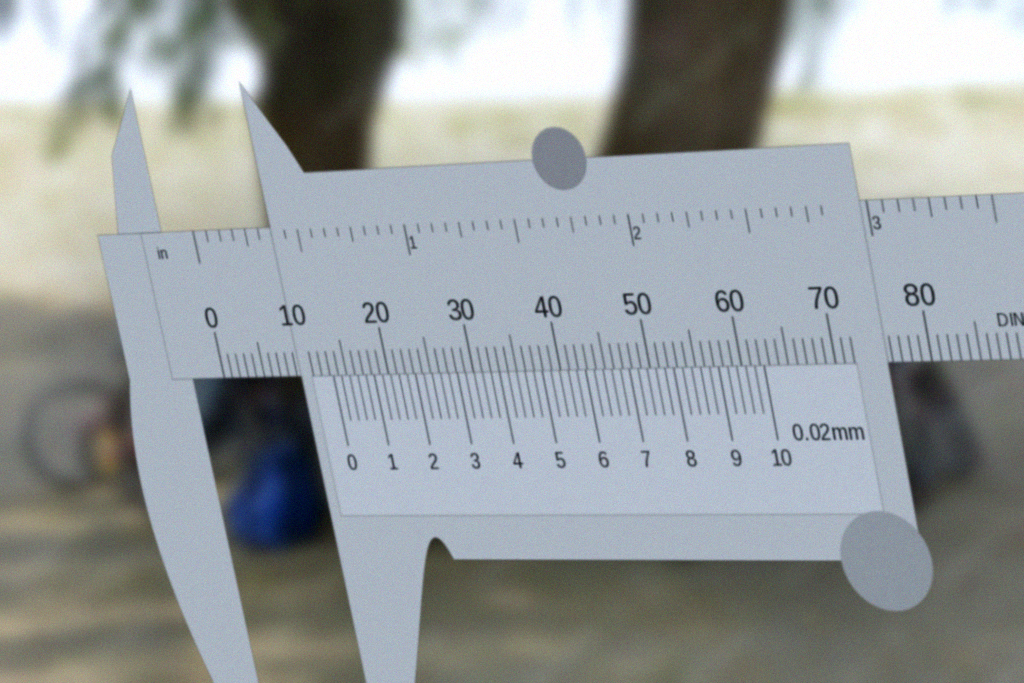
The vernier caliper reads 13.4 mm
